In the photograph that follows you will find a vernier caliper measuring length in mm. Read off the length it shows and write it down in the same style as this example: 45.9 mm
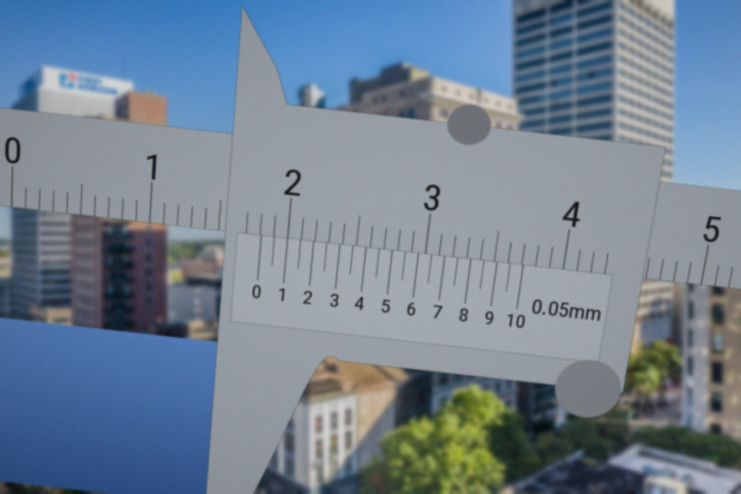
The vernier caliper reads 18.1 mm
